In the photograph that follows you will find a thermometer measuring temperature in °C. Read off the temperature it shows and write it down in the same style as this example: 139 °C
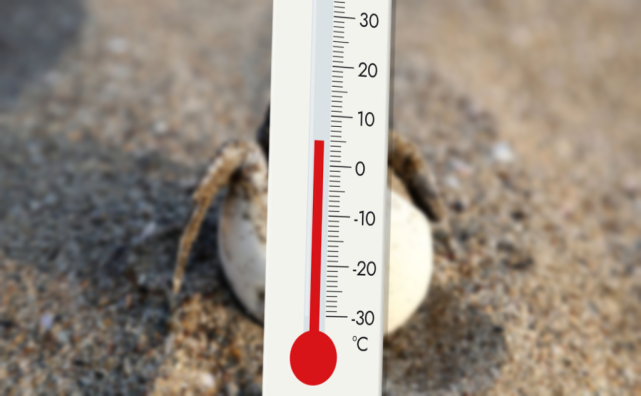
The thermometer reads 5 °C
